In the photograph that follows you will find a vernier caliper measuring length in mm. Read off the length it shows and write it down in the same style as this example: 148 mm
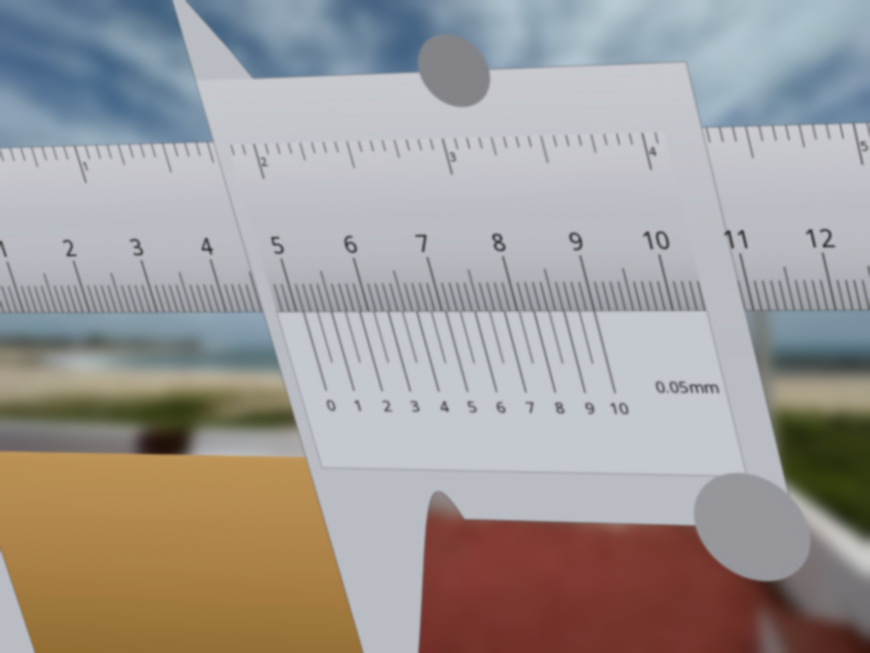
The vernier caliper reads 51.0 mm
